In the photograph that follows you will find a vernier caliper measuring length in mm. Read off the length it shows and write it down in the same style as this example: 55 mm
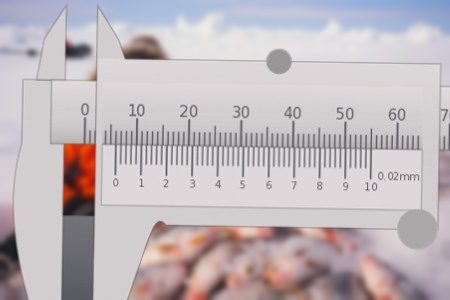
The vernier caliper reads 6.0 mm
